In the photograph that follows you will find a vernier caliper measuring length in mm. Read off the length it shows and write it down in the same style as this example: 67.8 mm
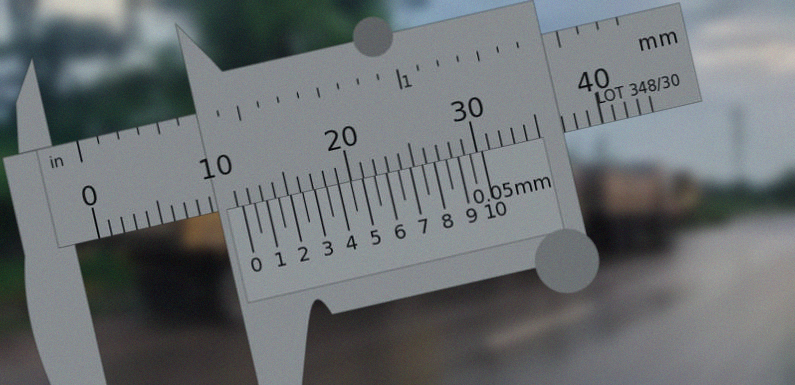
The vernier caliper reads 11.4 mm
